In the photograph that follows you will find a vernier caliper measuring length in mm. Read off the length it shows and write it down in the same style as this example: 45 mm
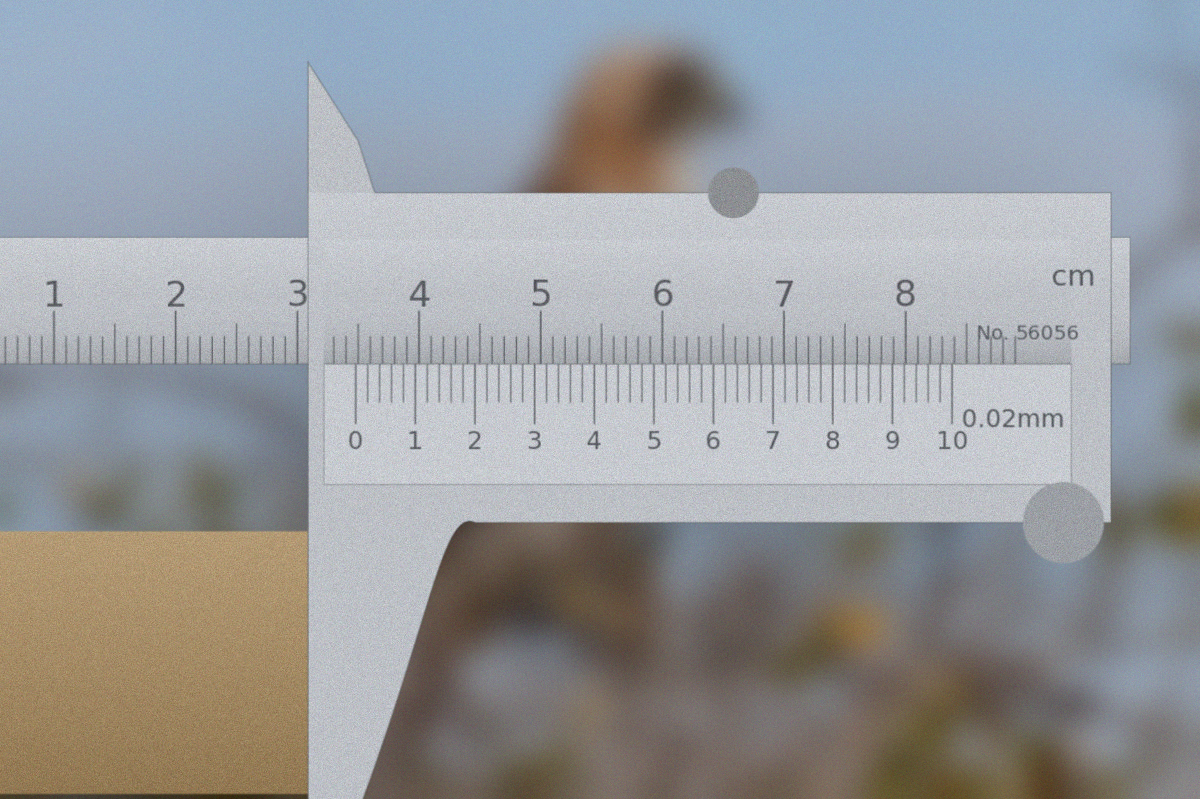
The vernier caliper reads 34.8 mm
